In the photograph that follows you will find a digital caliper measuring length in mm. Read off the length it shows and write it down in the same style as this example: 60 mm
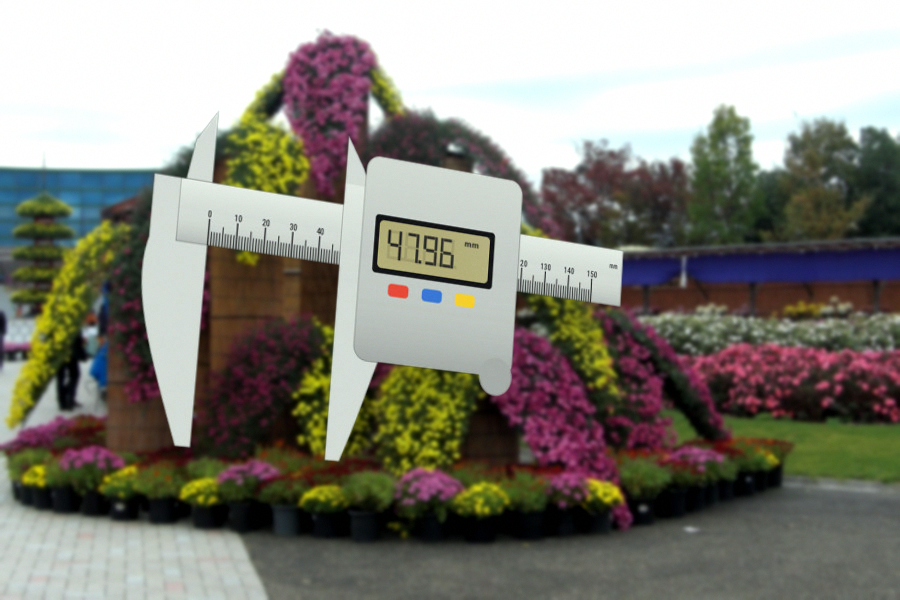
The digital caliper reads 47.96 mm
